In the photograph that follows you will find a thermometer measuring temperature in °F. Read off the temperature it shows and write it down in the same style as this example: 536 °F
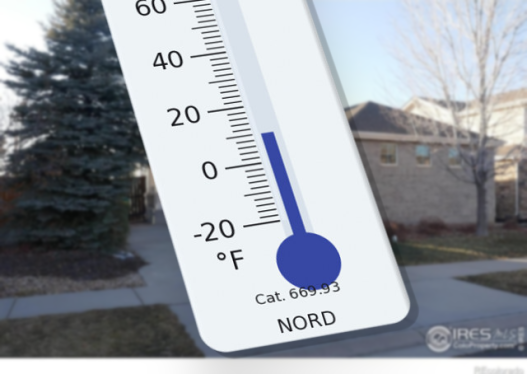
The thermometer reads 10 °F
